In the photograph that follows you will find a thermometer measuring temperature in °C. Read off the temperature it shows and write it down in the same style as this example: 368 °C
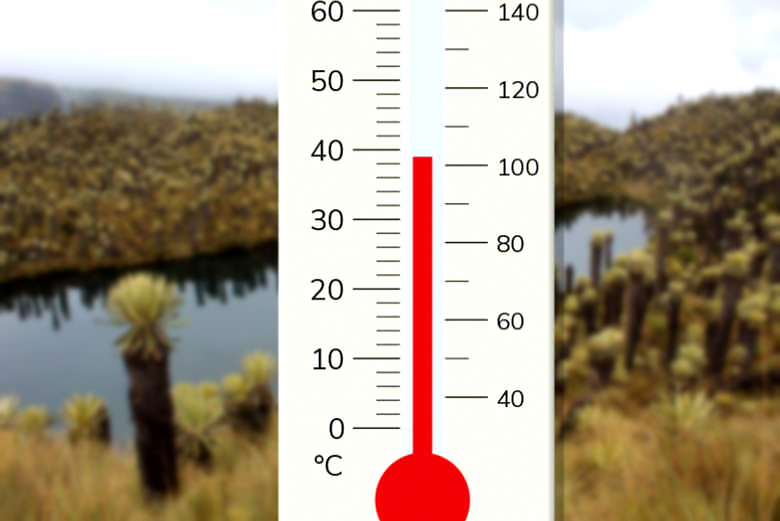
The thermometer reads 39 °C
